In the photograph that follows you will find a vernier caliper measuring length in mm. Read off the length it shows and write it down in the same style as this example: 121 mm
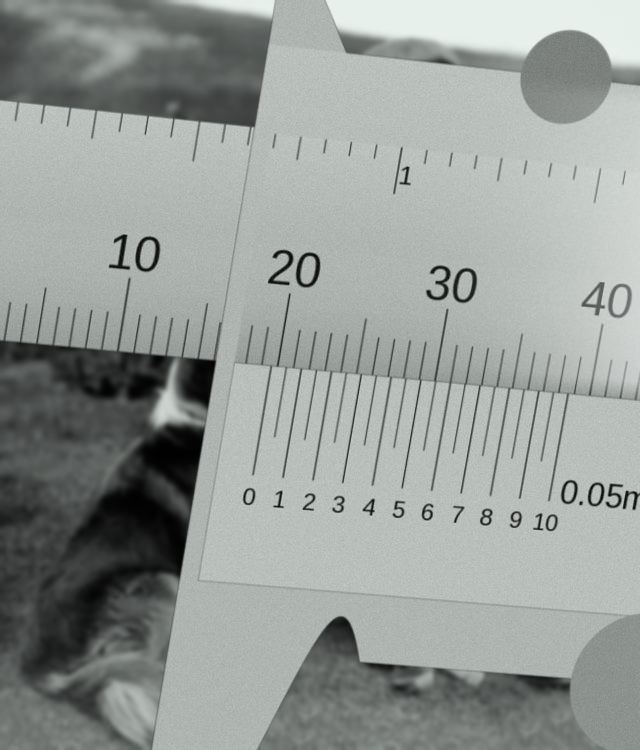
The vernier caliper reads 19.6 mm
